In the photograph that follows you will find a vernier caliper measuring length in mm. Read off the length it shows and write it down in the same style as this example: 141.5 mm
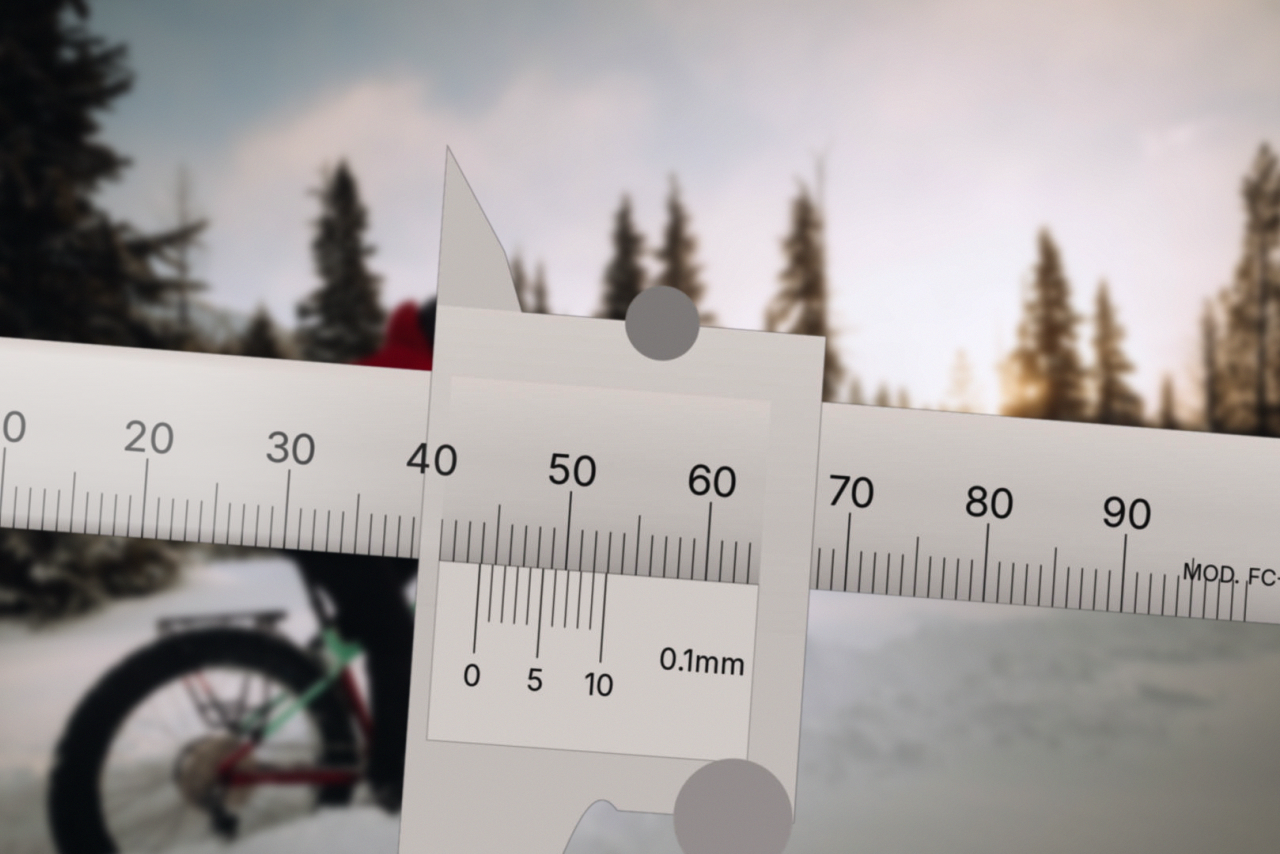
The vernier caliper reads 43.9 mm
